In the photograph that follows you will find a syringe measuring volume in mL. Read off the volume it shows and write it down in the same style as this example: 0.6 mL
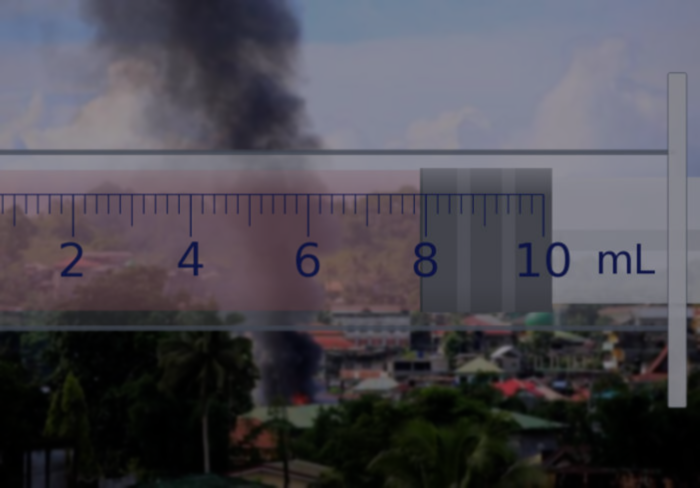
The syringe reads 7.9 mL
